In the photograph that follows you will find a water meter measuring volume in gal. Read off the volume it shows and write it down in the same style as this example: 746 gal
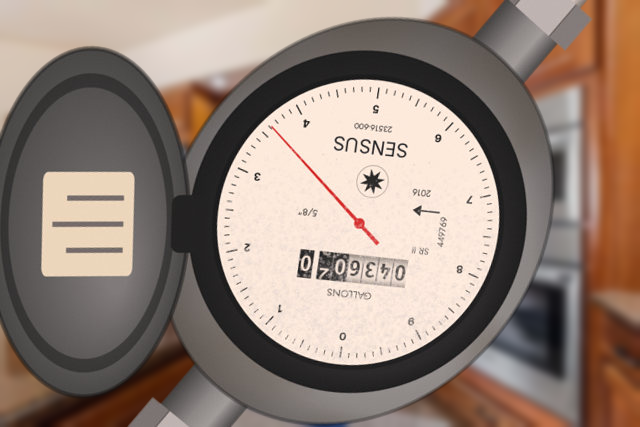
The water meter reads 436023.6 gal
